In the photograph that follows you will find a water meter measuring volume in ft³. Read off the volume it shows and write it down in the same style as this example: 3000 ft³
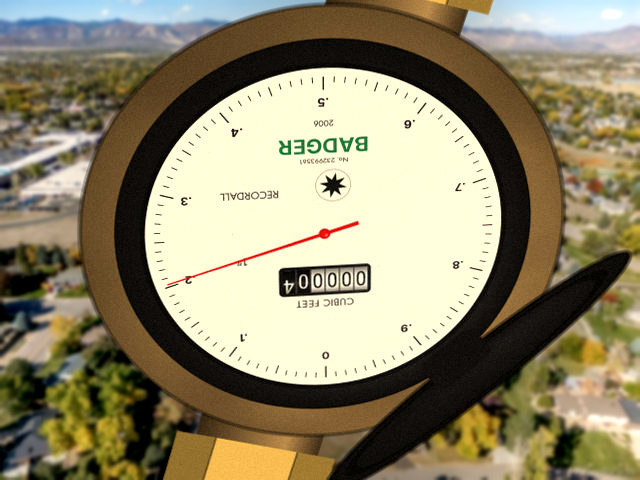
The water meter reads 4.20 ft³
